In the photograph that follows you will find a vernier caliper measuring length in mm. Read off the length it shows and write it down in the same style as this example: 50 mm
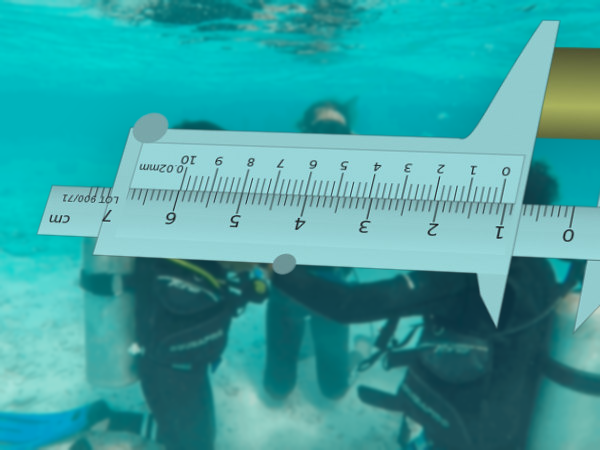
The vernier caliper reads 10.8 mm
